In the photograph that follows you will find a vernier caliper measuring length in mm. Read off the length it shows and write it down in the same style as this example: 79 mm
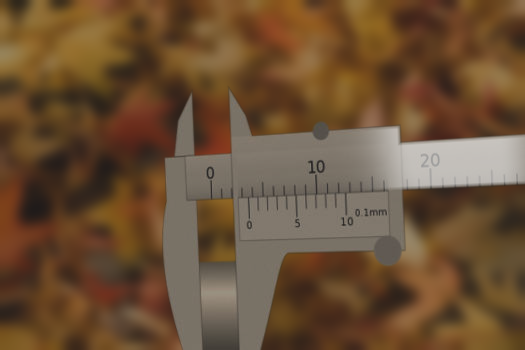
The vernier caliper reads 3.6 mm
